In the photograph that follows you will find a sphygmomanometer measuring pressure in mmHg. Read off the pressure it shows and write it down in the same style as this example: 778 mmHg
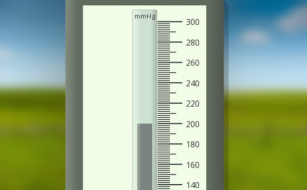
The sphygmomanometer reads 200 mmHg
